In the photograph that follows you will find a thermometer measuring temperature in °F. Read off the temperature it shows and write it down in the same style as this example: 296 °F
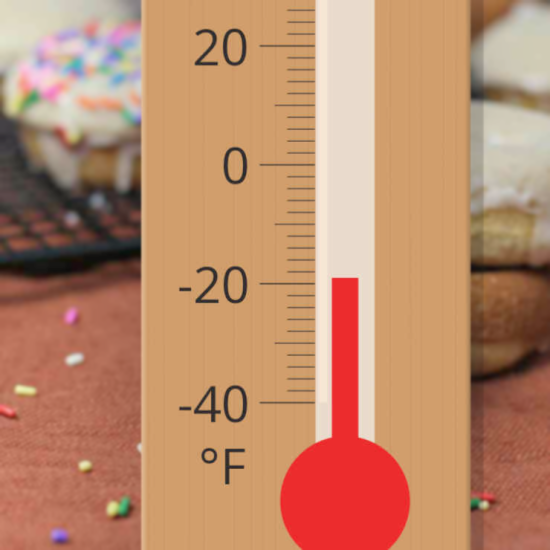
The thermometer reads -19 °F
